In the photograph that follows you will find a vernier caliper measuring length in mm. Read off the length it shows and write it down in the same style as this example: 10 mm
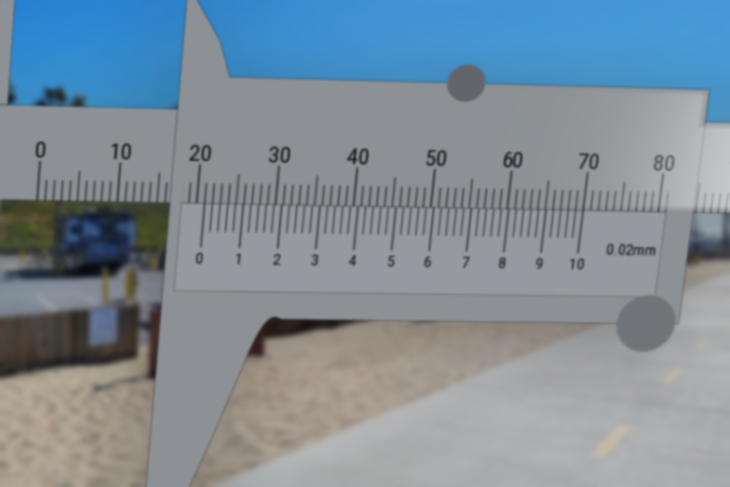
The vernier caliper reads 21.0 mm
